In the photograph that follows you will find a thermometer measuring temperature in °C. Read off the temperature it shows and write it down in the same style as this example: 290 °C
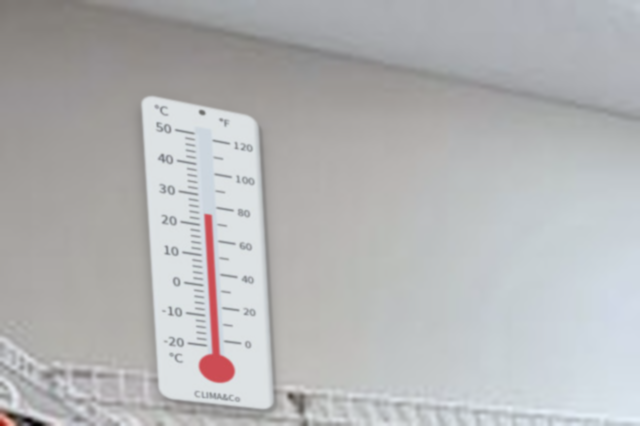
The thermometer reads 24 °C
